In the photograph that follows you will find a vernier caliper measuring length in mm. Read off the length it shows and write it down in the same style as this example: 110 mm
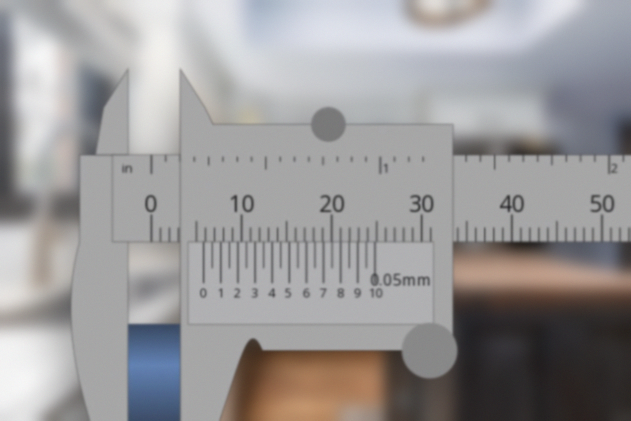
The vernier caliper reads 5.8 mm
